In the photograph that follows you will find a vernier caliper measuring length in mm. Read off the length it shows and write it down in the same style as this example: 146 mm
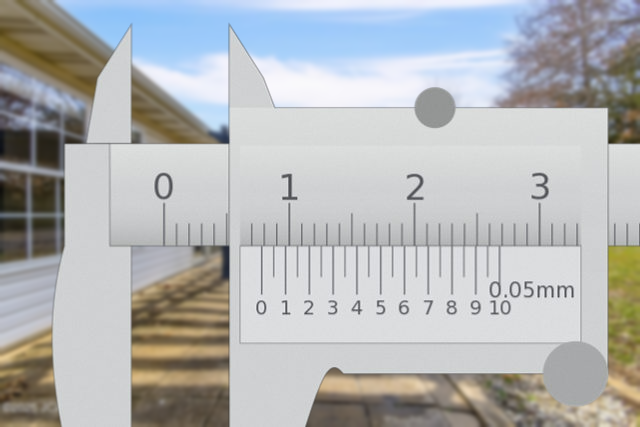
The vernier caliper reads 7.8 mm
